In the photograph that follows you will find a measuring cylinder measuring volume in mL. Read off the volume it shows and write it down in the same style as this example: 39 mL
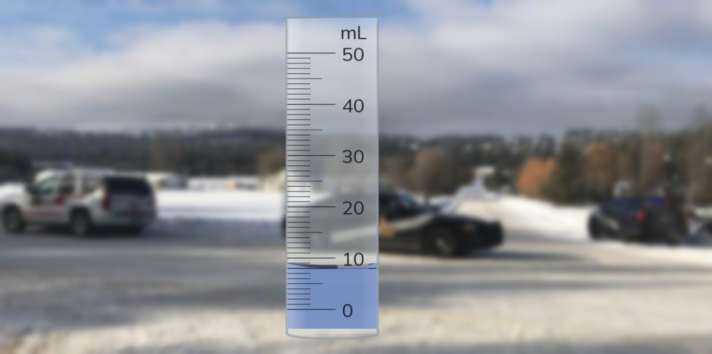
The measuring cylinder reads 8 mL
